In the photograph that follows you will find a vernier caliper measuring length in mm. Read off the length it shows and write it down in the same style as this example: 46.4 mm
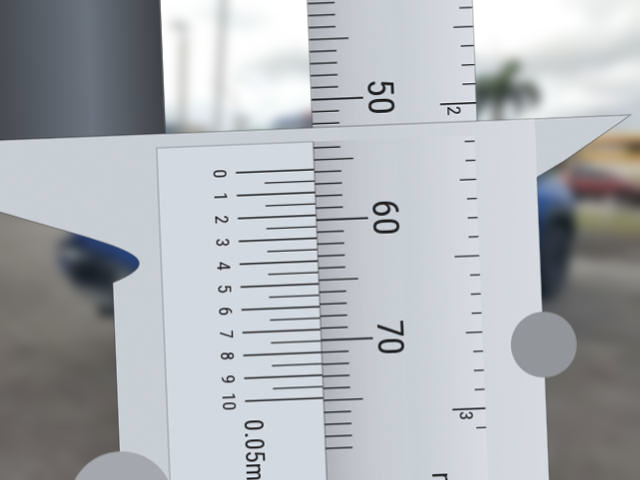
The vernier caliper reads 55.8 mm
